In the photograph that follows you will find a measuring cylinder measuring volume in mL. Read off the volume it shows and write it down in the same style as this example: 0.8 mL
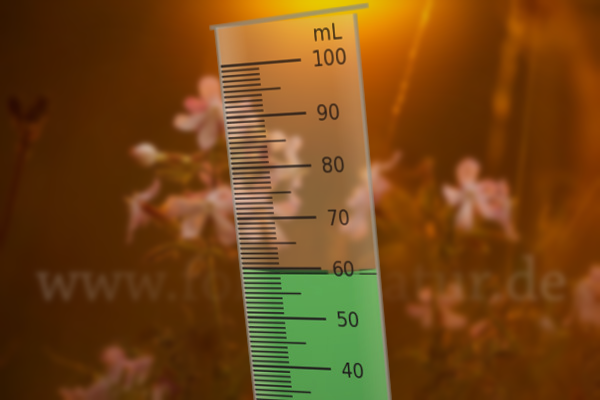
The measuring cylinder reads 59 mL
